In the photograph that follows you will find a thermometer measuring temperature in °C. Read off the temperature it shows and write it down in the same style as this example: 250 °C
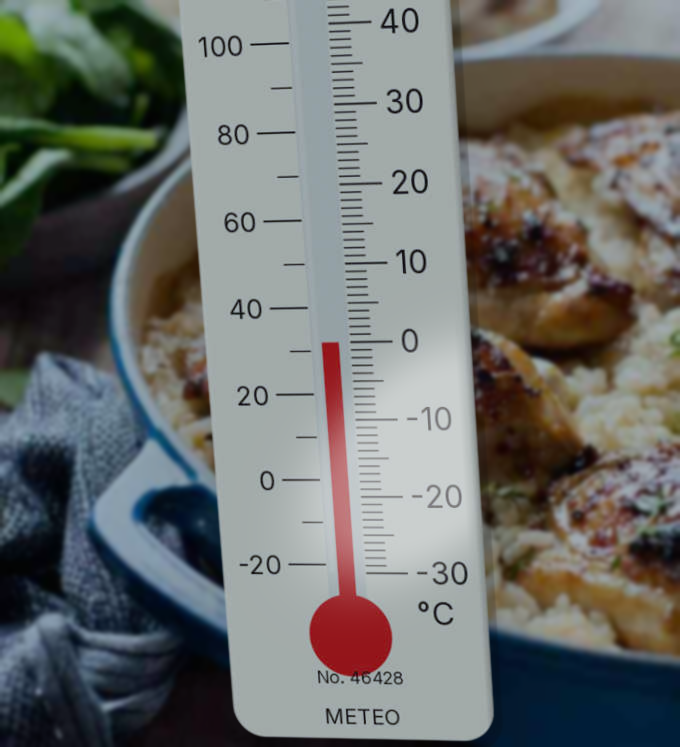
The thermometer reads 0 °C
